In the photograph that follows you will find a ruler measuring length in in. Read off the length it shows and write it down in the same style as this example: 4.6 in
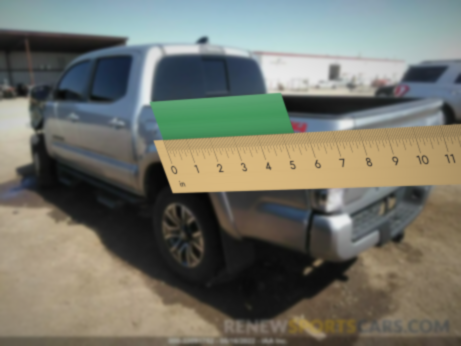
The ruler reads 5.5 in
